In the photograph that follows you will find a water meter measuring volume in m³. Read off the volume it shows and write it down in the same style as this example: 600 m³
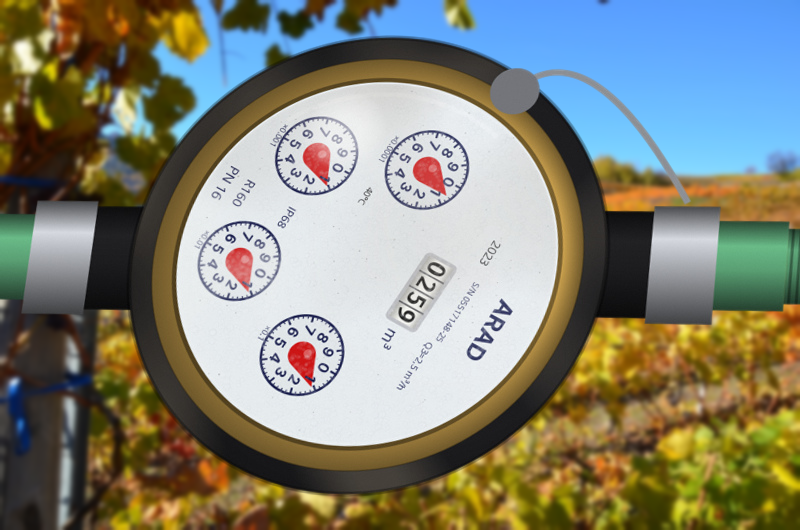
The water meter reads 259.1110 m³
